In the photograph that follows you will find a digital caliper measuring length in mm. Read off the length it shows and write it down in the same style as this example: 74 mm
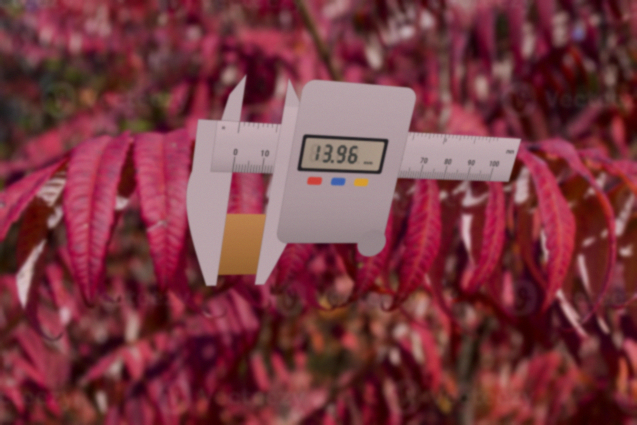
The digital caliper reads 13.96 mm
